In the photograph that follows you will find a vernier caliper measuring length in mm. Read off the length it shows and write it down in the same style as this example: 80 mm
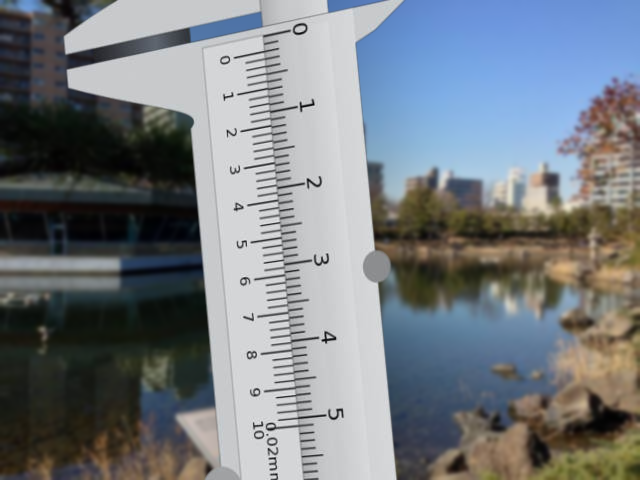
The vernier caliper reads 2.0 mm
